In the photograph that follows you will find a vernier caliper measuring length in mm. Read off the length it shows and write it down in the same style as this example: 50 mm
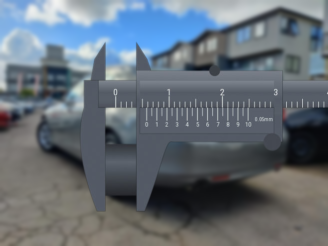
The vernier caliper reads 5.8 mm
